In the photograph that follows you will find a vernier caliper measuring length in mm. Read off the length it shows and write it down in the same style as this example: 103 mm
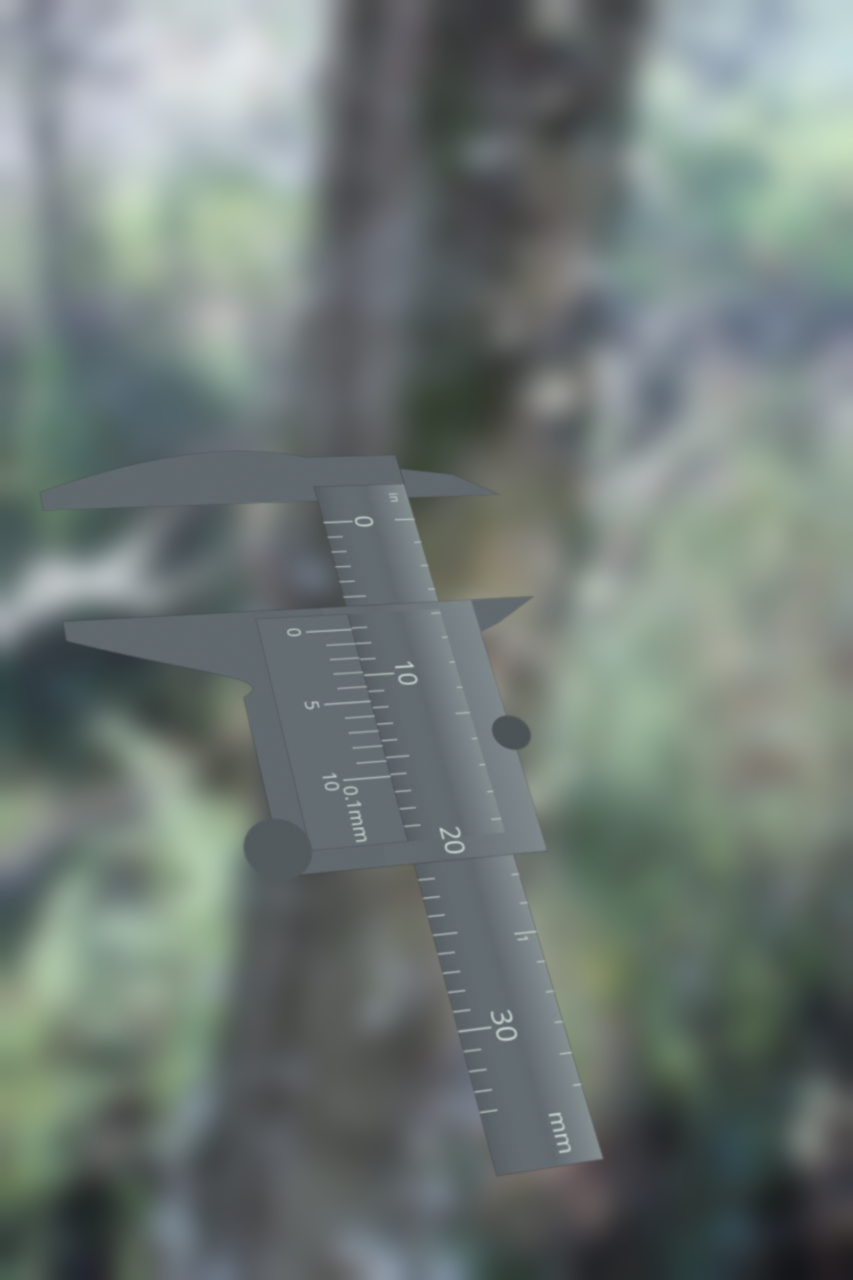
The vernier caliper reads 7.1 mm
